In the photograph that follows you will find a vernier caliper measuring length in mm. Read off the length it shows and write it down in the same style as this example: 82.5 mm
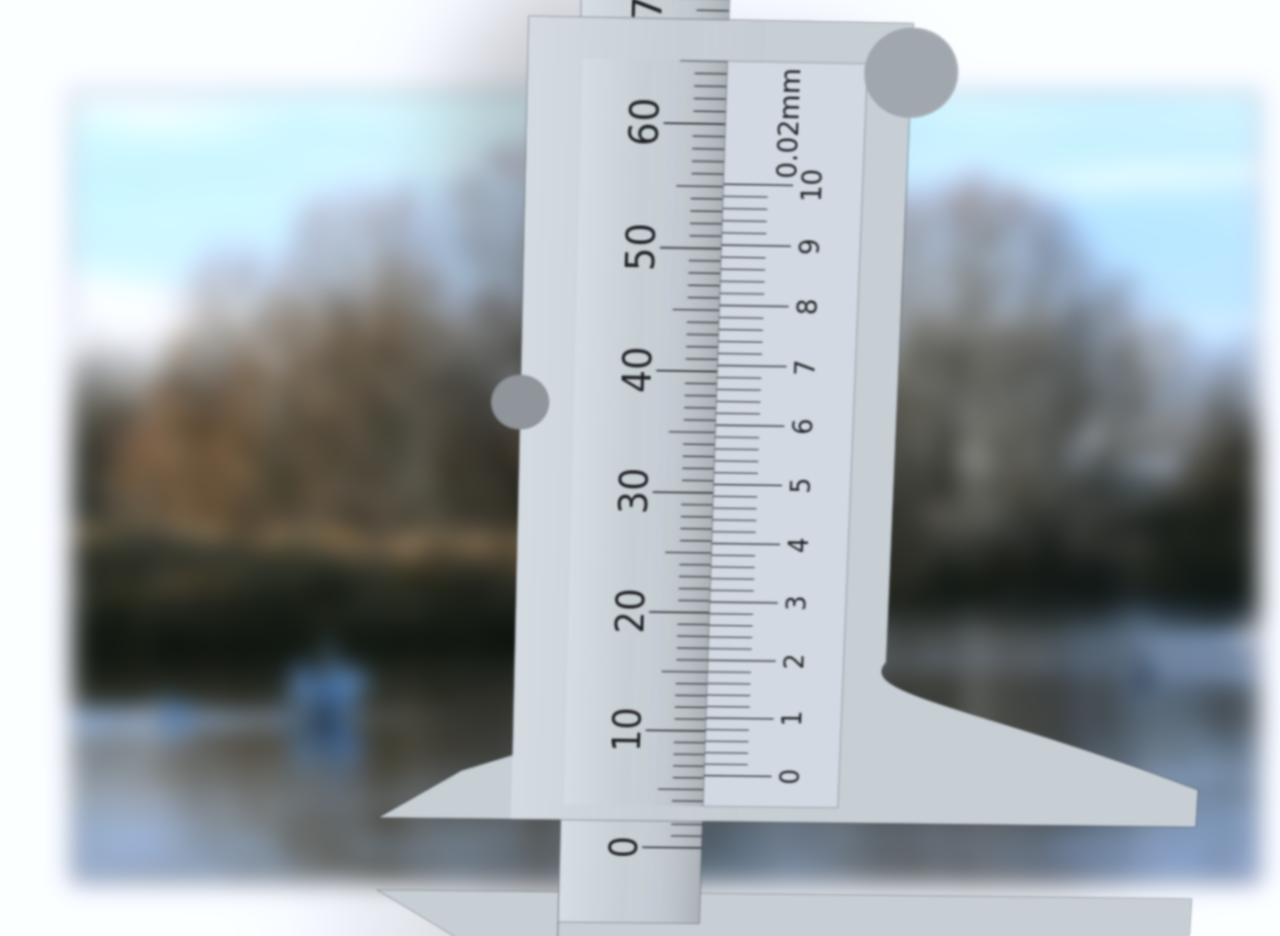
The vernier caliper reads 6.2 mm
